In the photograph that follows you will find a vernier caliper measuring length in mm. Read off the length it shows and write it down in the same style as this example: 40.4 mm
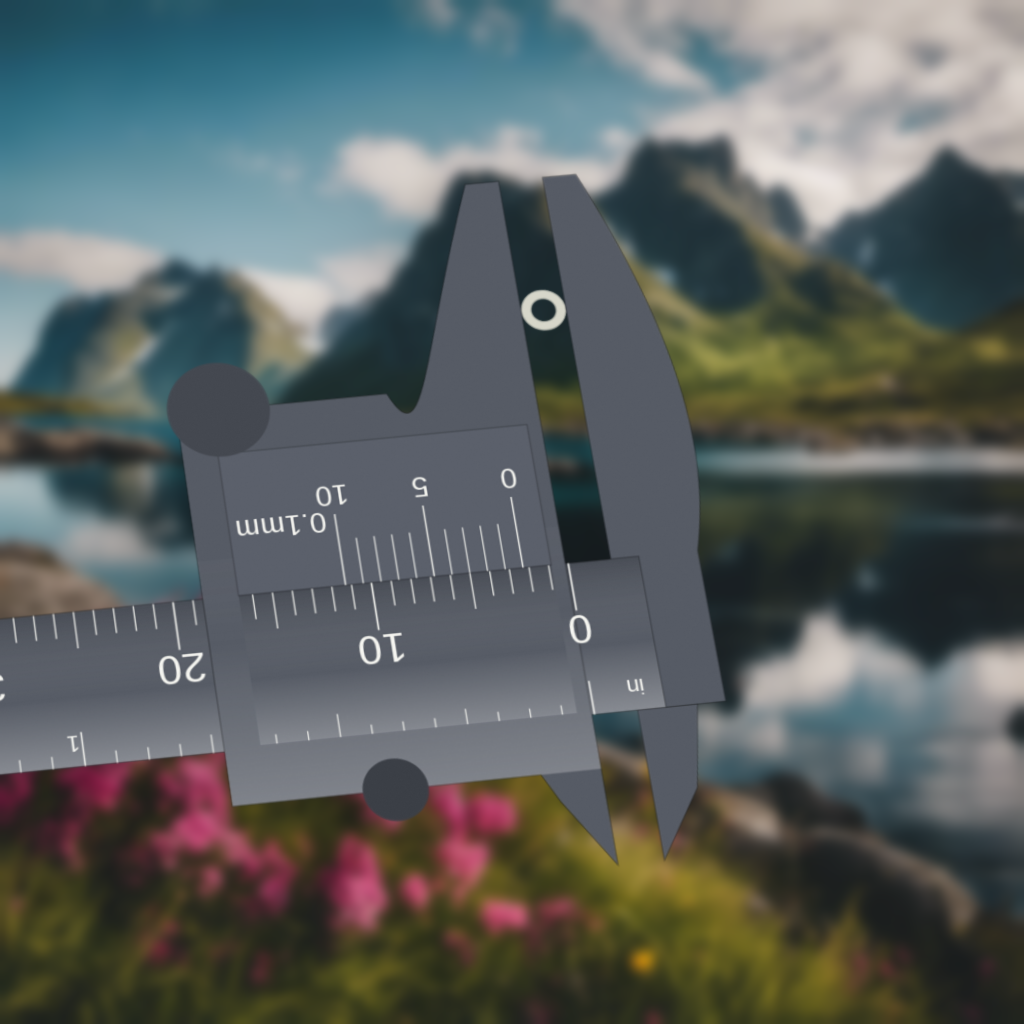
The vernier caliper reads 2.3 mm
